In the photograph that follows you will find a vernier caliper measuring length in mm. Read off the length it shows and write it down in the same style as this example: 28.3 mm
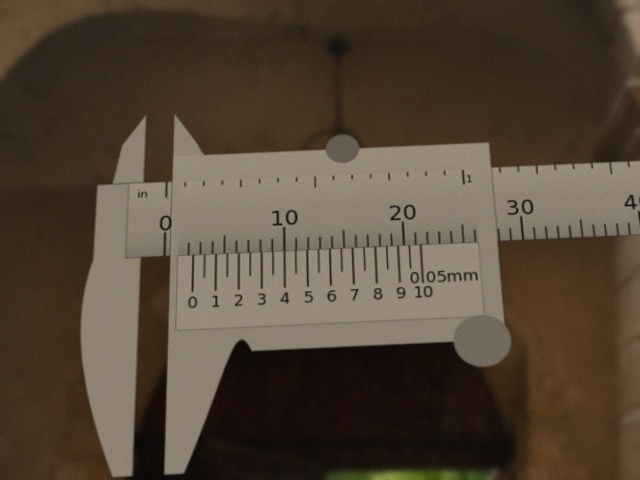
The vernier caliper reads 2.4 mm
